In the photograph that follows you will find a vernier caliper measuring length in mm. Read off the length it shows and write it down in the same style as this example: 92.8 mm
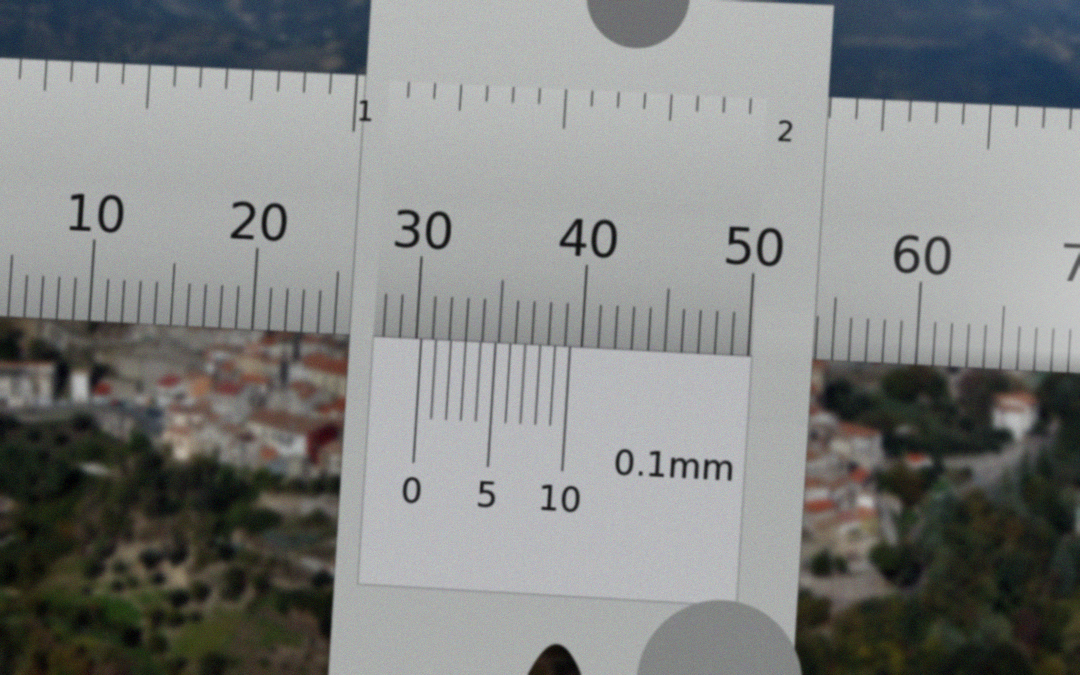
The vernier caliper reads 30.3 mm
